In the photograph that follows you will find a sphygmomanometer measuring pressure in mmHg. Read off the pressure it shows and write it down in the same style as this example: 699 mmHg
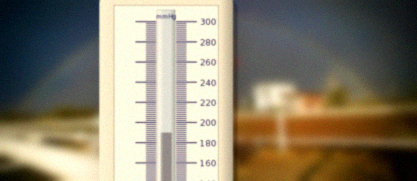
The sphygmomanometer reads 190 mmHg
